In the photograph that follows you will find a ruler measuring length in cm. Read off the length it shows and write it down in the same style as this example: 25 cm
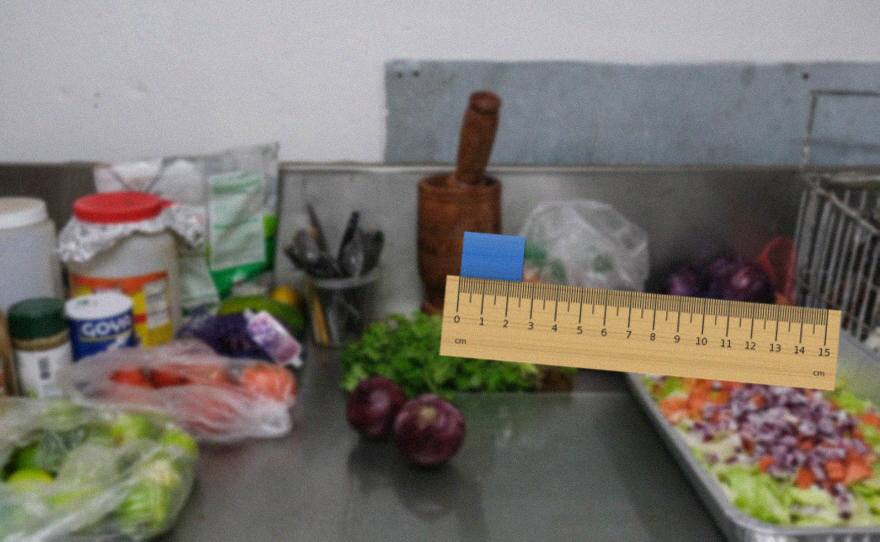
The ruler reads 2.5 cm
